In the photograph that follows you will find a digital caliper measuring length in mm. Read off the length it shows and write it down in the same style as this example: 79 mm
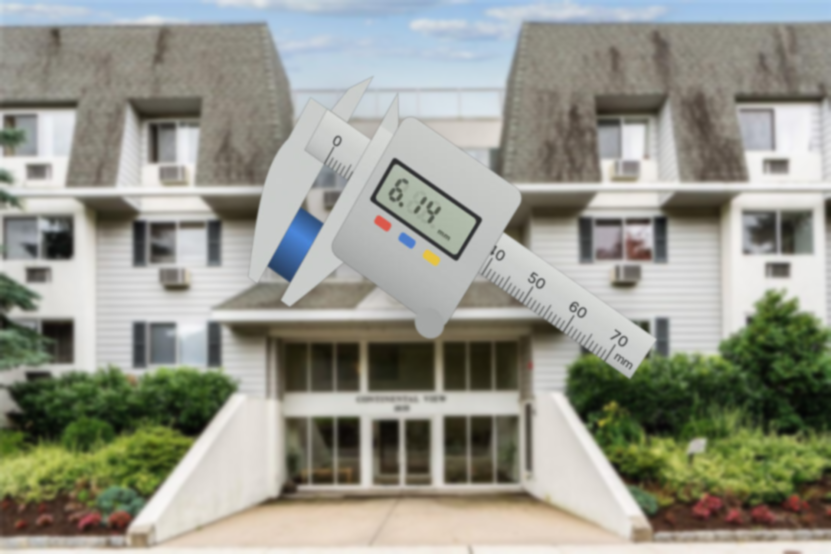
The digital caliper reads 6.14 mm
